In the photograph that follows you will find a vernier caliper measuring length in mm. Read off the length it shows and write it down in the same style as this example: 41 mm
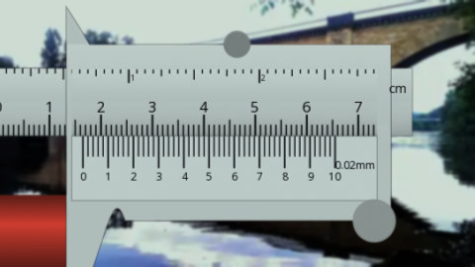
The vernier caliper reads 16.5 mm
